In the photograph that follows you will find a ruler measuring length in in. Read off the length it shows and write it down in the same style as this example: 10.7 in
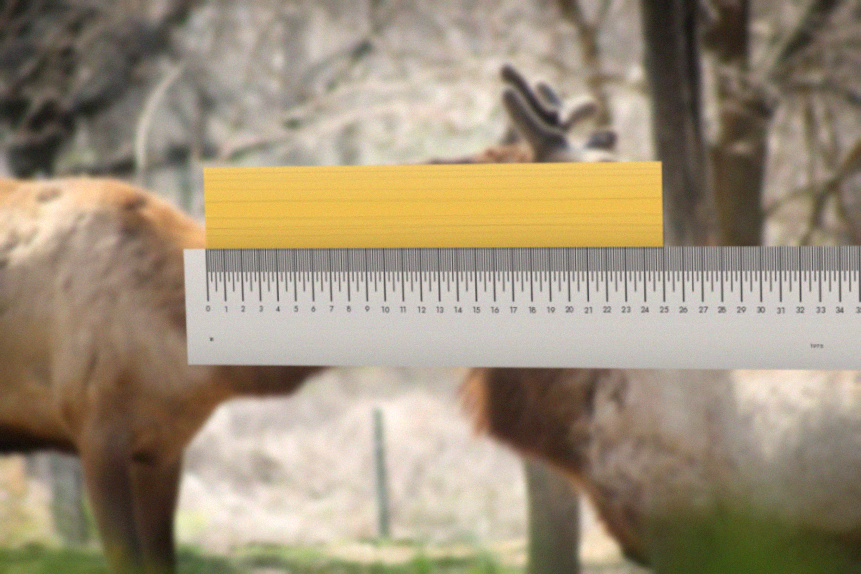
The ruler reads 25 in
